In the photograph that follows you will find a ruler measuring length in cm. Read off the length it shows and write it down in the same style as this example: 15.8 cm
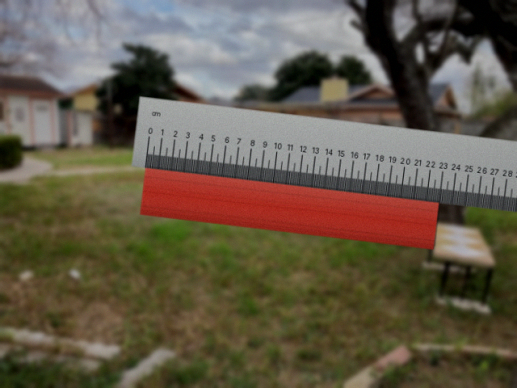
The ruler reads 23 cm
